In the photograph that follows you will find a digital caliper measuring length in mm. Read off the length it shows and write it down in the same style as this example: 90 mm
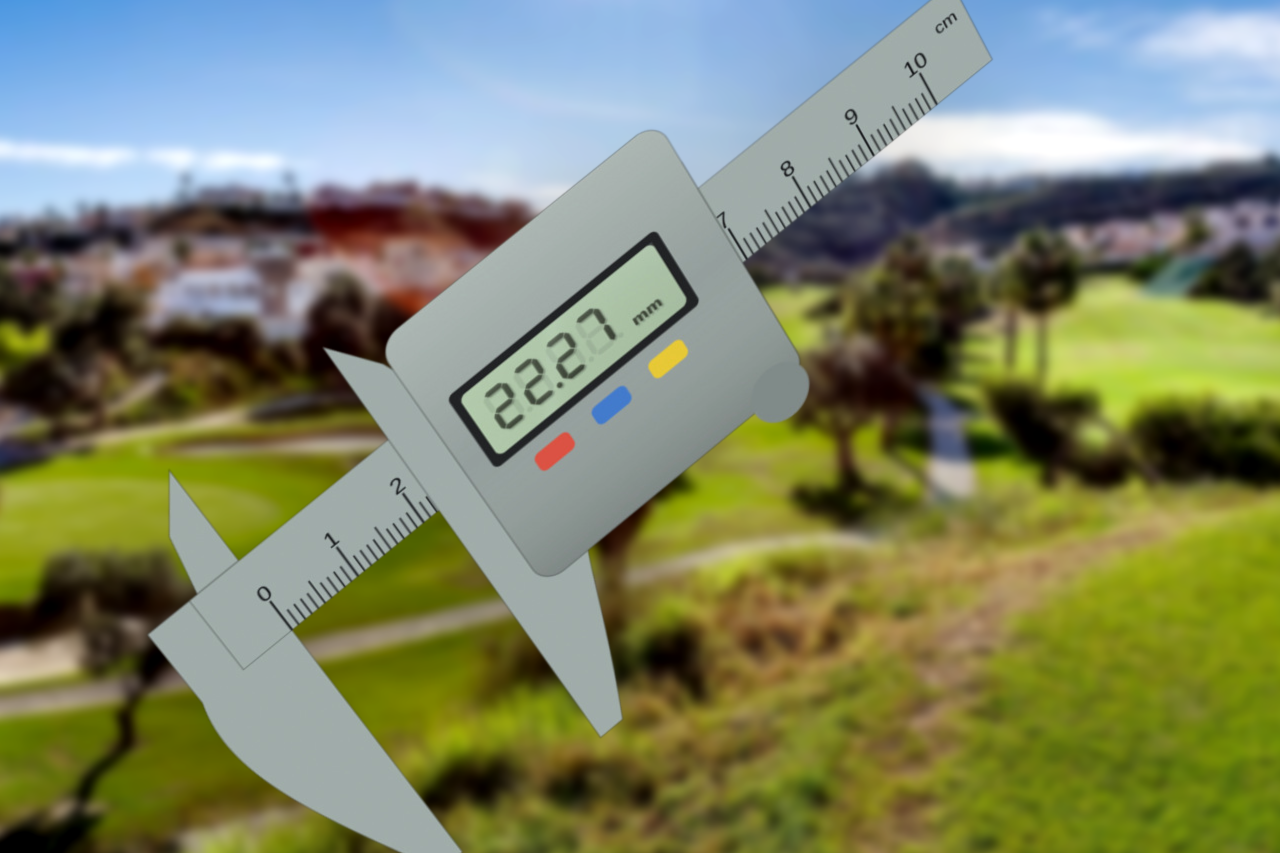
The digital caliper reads 22.27 mm
